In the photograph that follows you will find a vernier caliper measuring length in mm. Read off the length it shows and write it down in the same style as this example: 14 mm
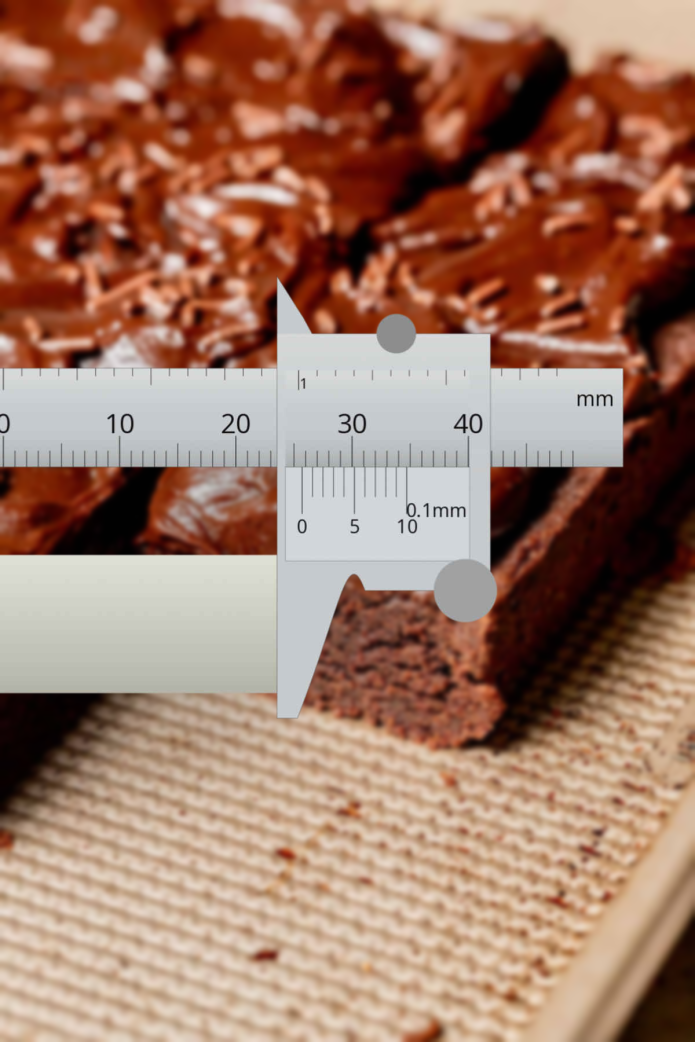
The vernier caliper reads 25.7 mm
